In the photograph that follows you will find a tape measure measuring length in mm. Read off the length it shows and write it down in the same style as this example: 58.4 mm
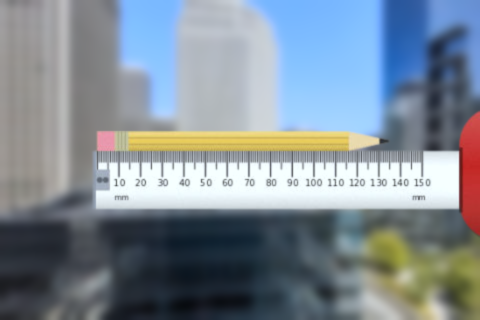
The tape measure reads 135 mm
